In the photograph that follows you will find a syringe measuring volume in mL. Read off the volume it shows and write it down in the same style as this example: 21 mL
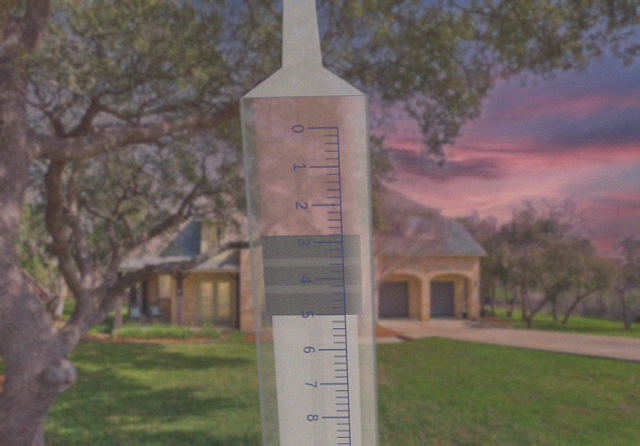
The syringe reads 2.8 mL
